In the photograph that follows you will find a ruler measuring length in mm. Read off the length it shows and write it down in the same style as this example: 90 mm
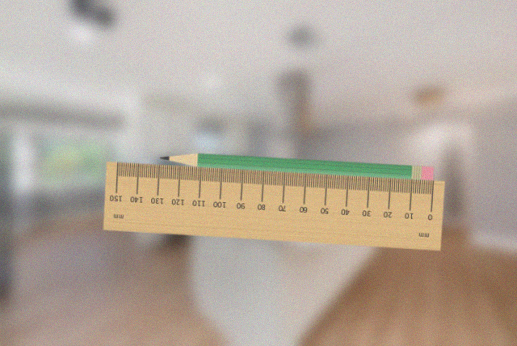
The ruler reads 130 mm
